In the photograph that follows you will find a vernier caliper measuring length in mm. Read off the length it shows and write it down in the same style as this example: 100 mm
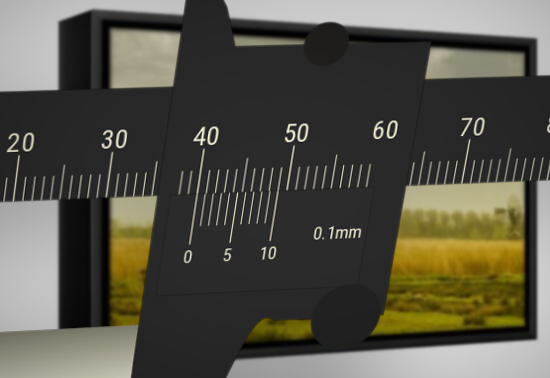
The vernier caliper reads 40.0 mm
